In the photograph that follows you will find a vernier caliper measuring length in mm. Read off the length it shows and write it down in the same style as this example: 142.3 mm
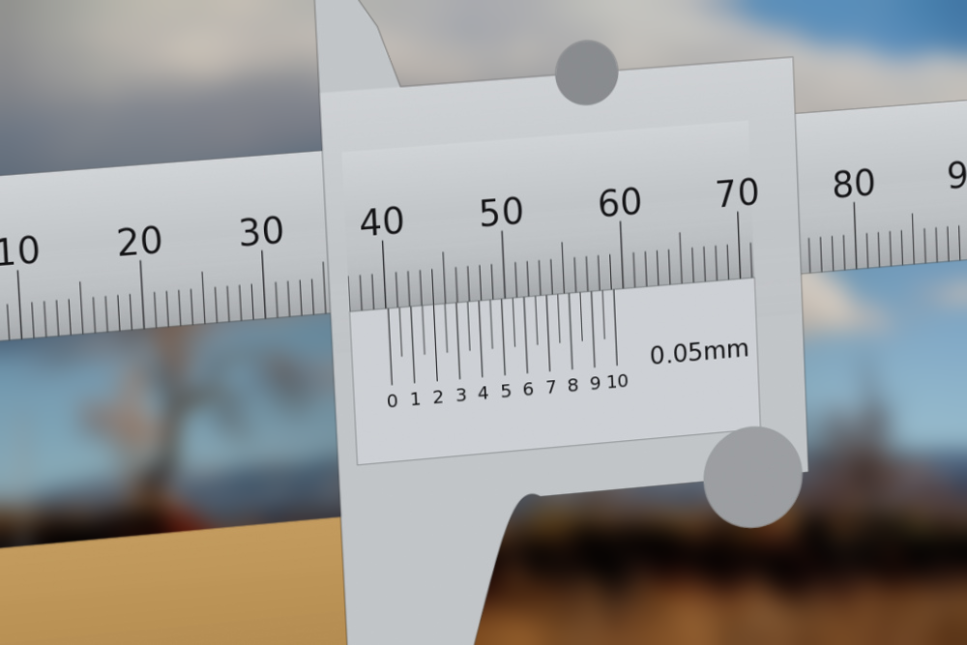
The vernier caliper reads 40.2 mm
